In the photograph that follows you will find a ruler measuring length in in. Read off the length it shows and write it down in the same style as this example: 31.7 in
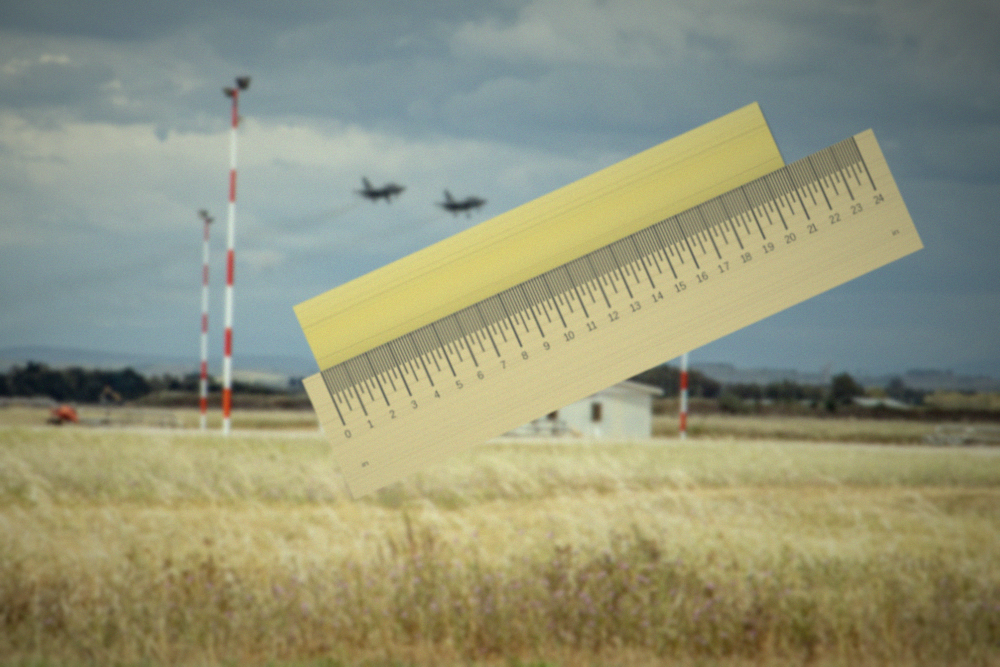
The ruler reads 21 in
